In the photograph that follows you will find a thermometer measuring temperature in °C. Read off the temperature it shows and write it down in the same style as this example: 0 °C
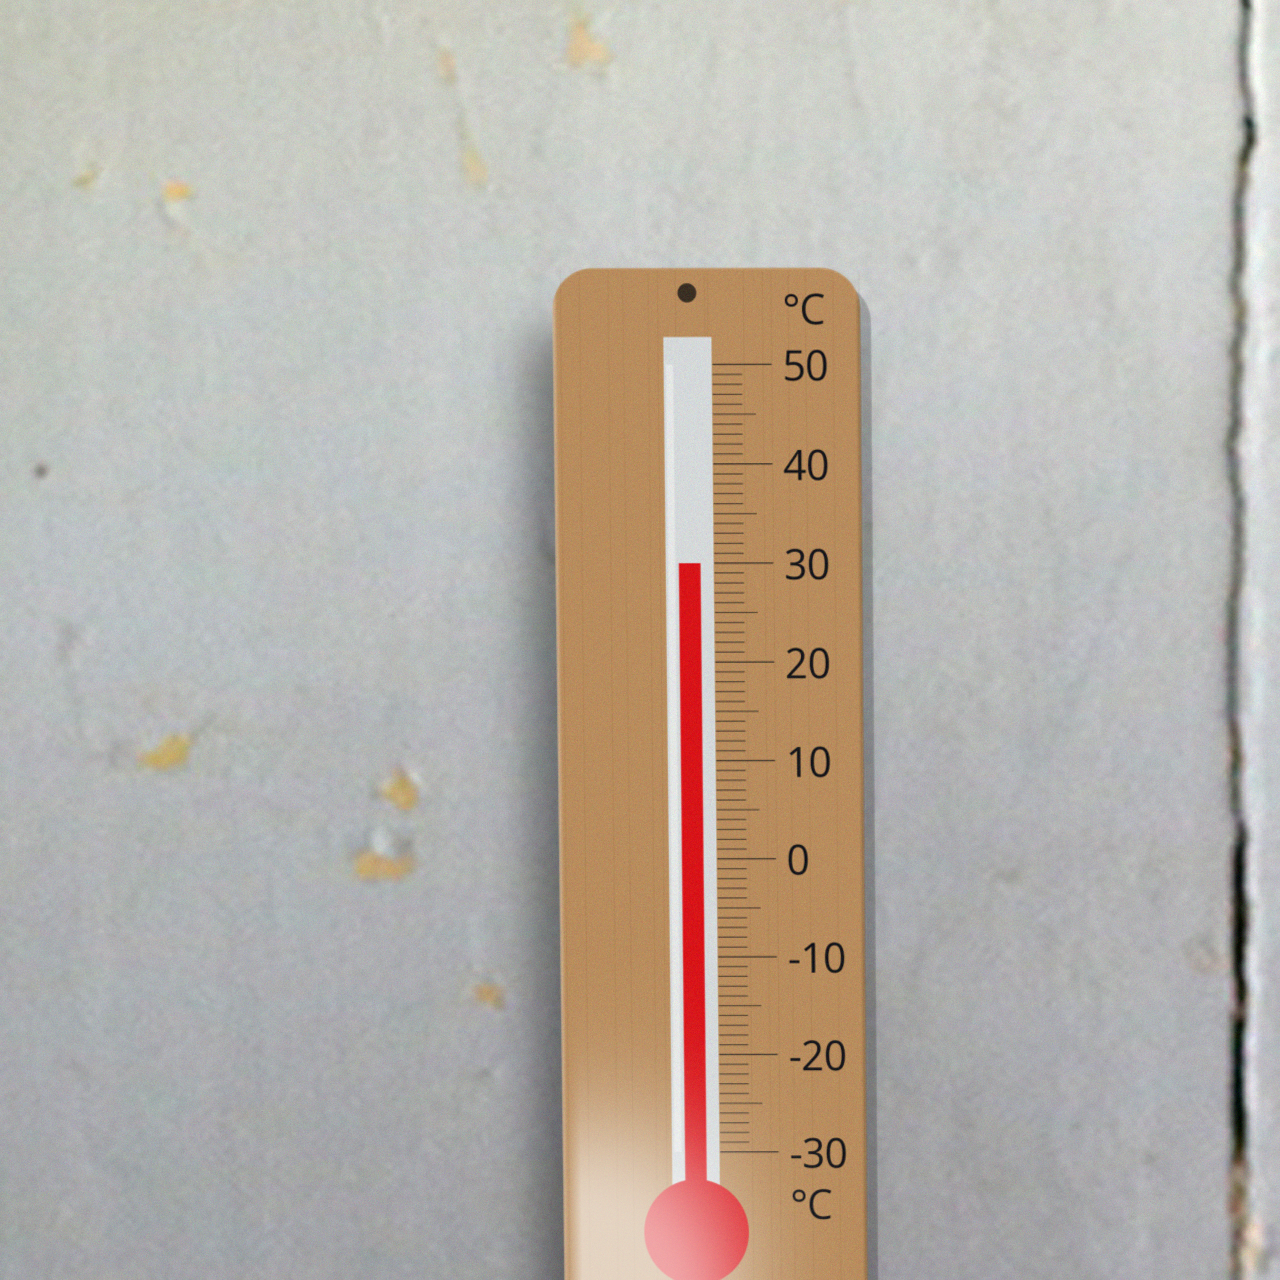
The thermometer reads 30 °C
